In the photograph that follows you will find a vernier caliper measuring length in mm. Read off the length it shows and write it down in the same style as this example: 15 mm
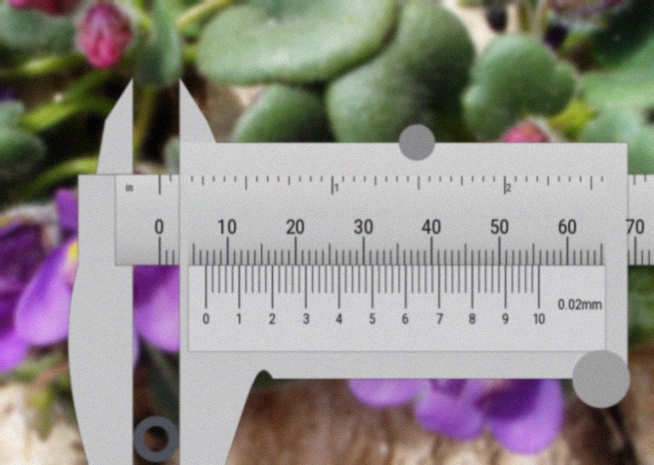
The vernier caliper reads 6.8 mm
